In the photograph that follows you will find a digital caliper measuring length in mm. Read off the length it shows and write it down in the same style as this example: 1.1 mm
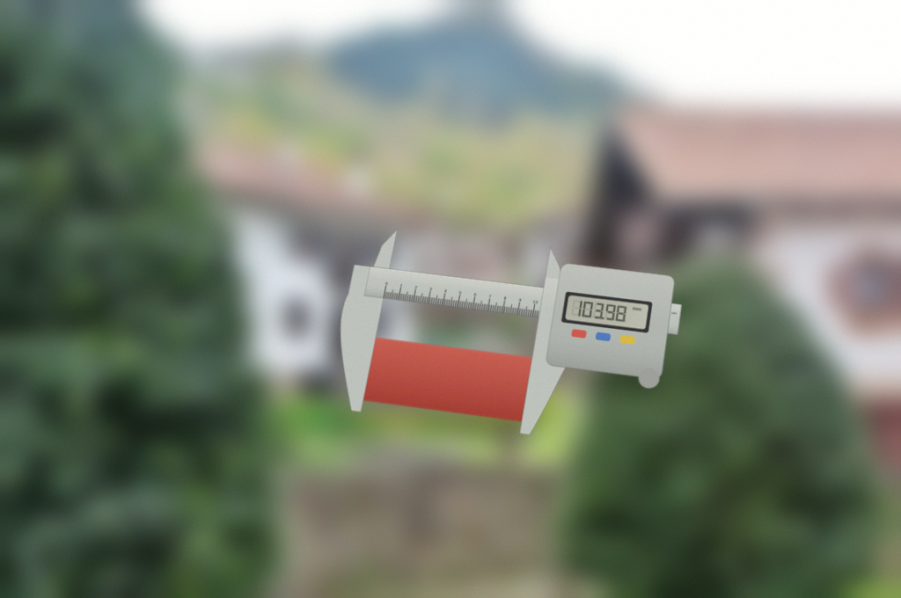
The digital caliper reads 103.98 mm
